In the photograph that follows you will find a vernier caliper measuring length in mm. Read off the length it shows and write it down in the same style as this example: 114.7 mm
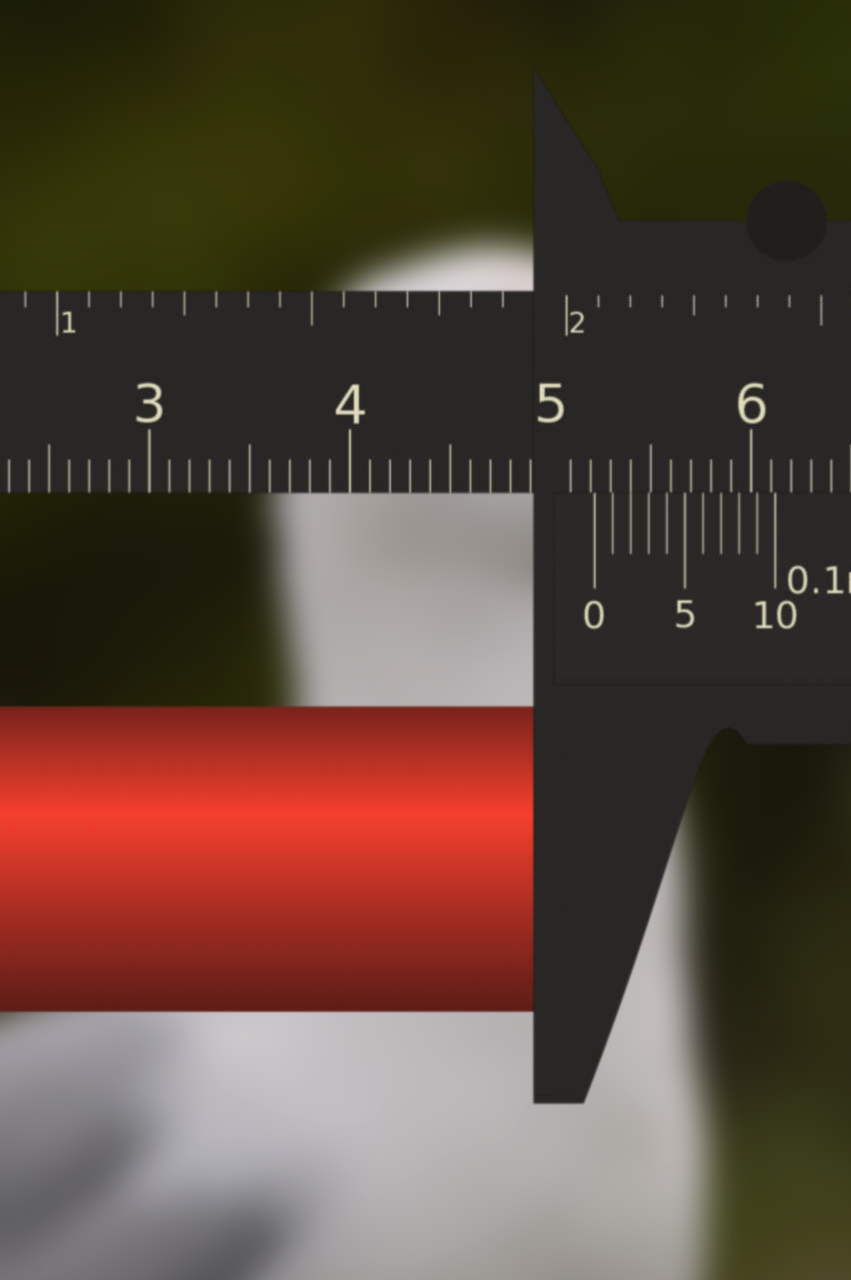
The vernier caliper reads 52.2 mm
